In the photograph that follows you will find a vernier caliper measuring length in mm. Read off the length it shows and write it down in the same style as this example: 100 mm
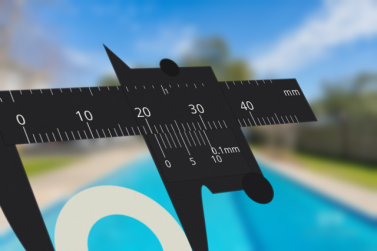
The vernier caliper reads 20.4 mm
